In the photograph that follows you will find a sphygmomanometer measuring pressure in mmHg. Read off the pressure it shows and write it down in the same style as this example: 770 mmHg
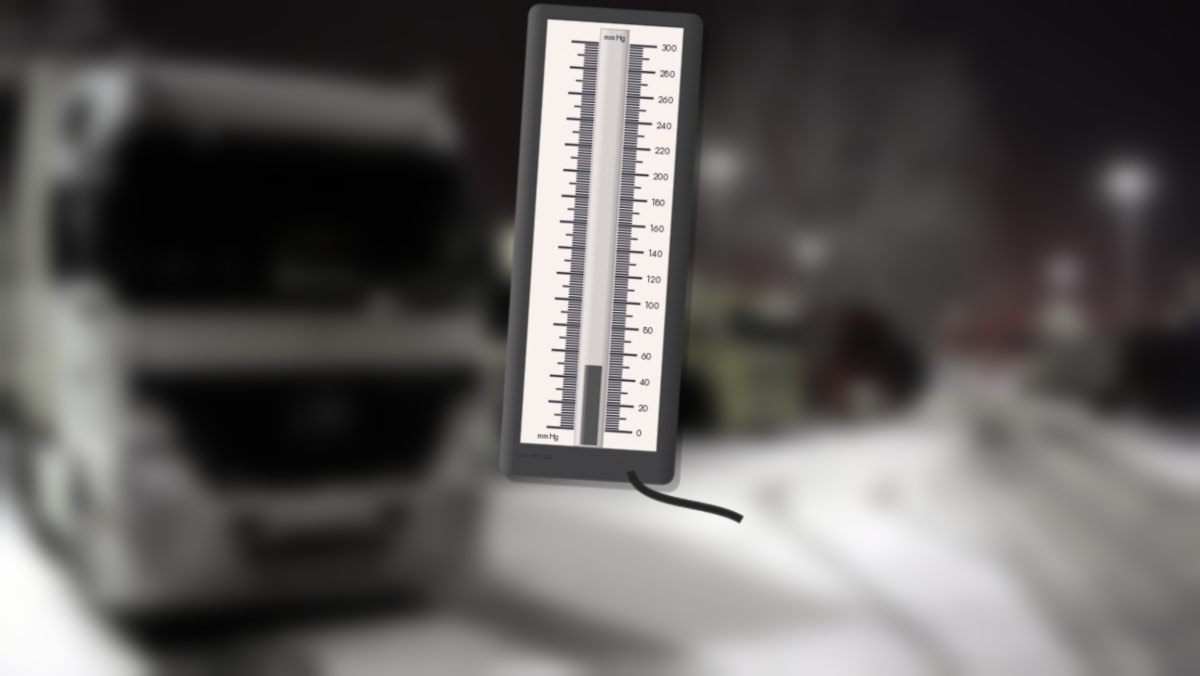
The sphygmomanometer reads 50 mmHg
